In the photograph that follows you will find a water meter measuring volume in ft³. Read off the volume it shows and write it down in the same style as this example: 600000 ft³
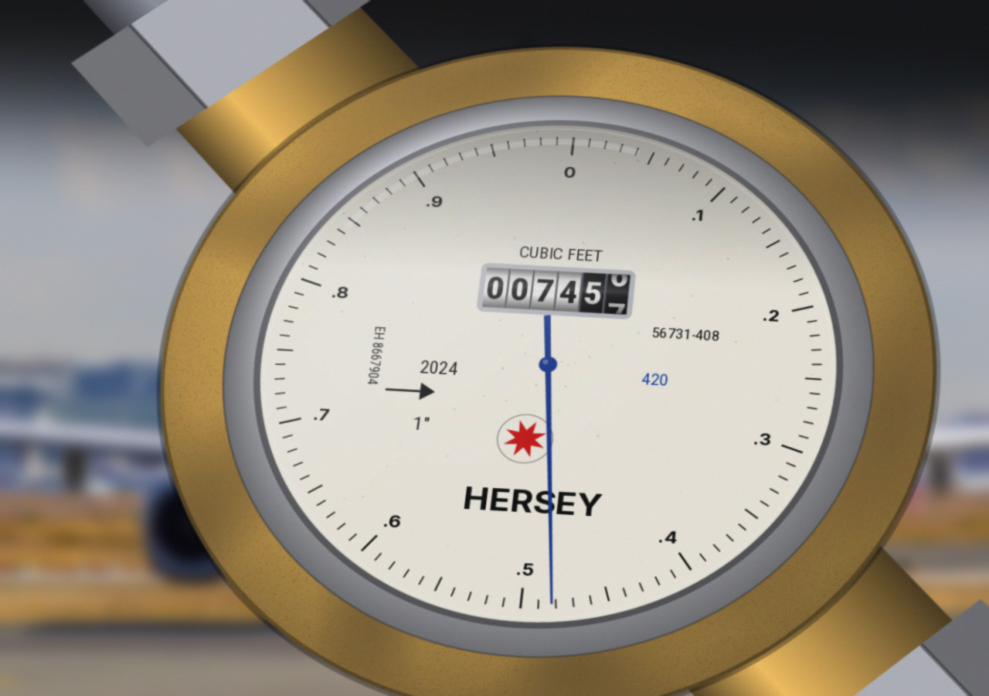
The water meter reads 7456.48 ft³
